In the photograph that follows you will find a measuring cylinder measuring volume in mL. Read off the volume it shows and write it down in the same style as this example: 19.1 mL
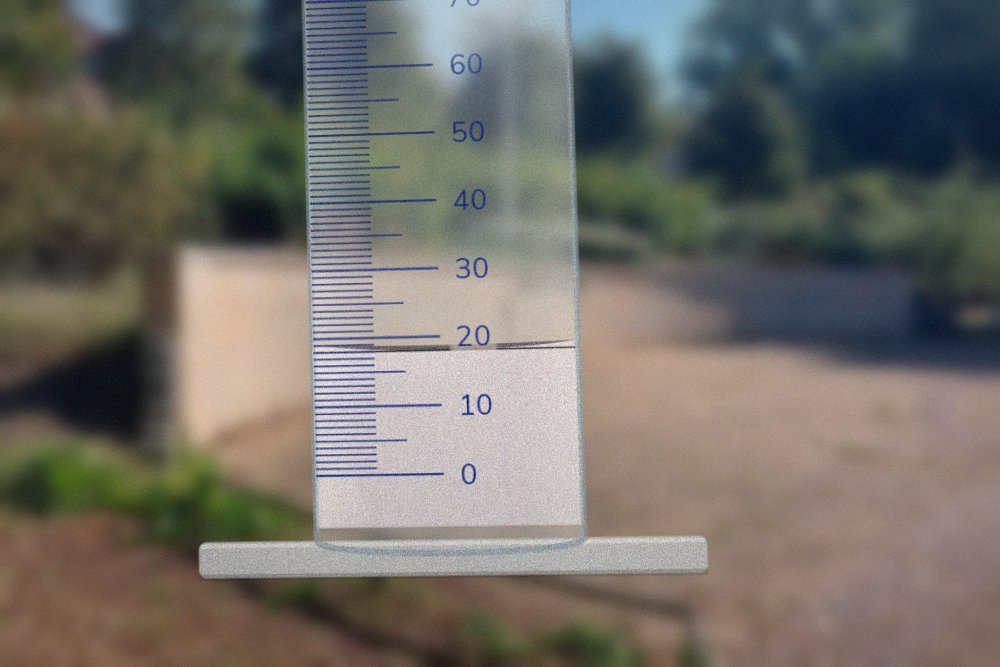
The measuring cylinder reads 18 mL
